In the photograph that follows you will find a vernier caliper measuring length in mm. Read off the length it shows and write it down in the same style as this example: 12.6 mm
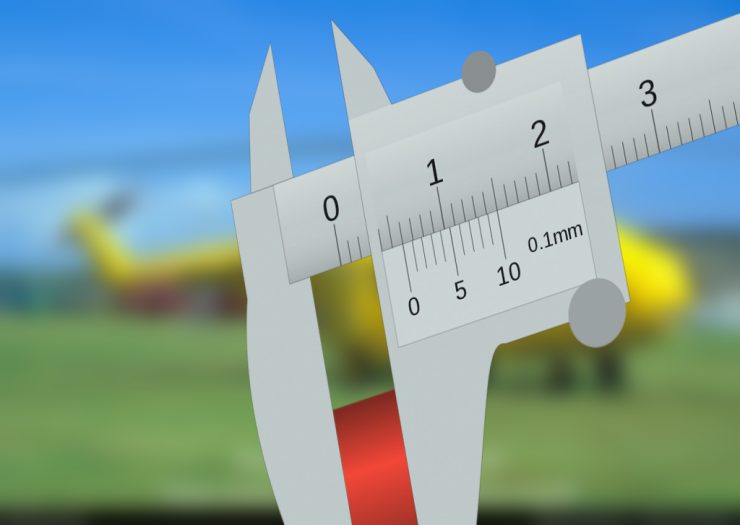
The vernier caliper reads 6.0 mm
